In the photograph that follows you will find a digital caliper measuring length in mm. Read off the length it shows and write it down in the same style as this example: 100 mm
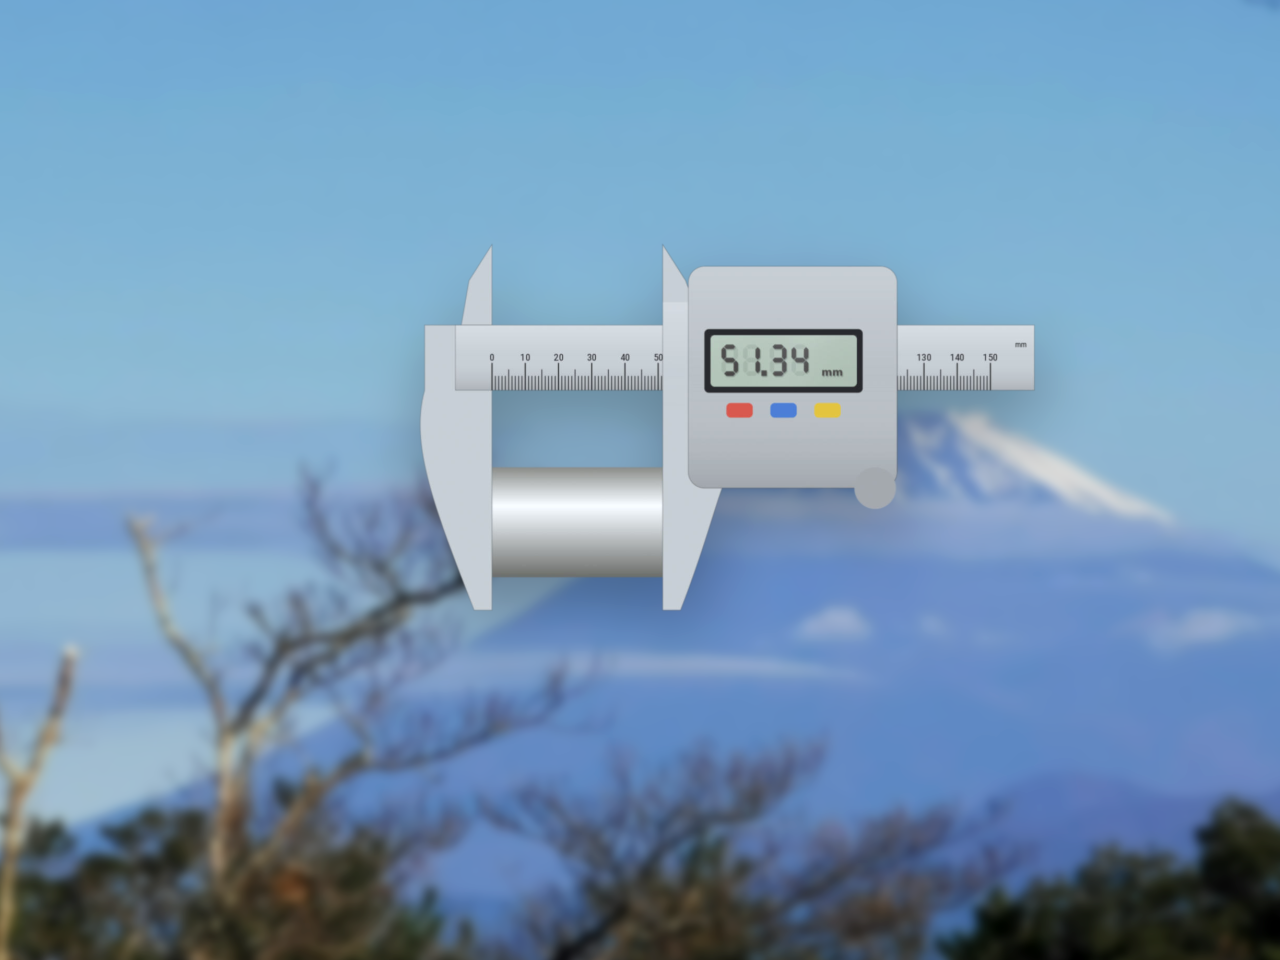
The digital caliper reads 51.34 mm
